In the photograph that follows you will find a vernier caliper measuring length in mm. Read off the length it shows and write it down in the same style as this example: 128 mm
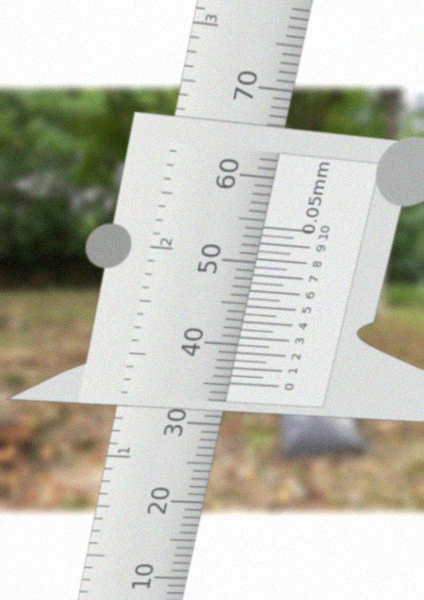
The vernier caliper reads 35.2 mm
